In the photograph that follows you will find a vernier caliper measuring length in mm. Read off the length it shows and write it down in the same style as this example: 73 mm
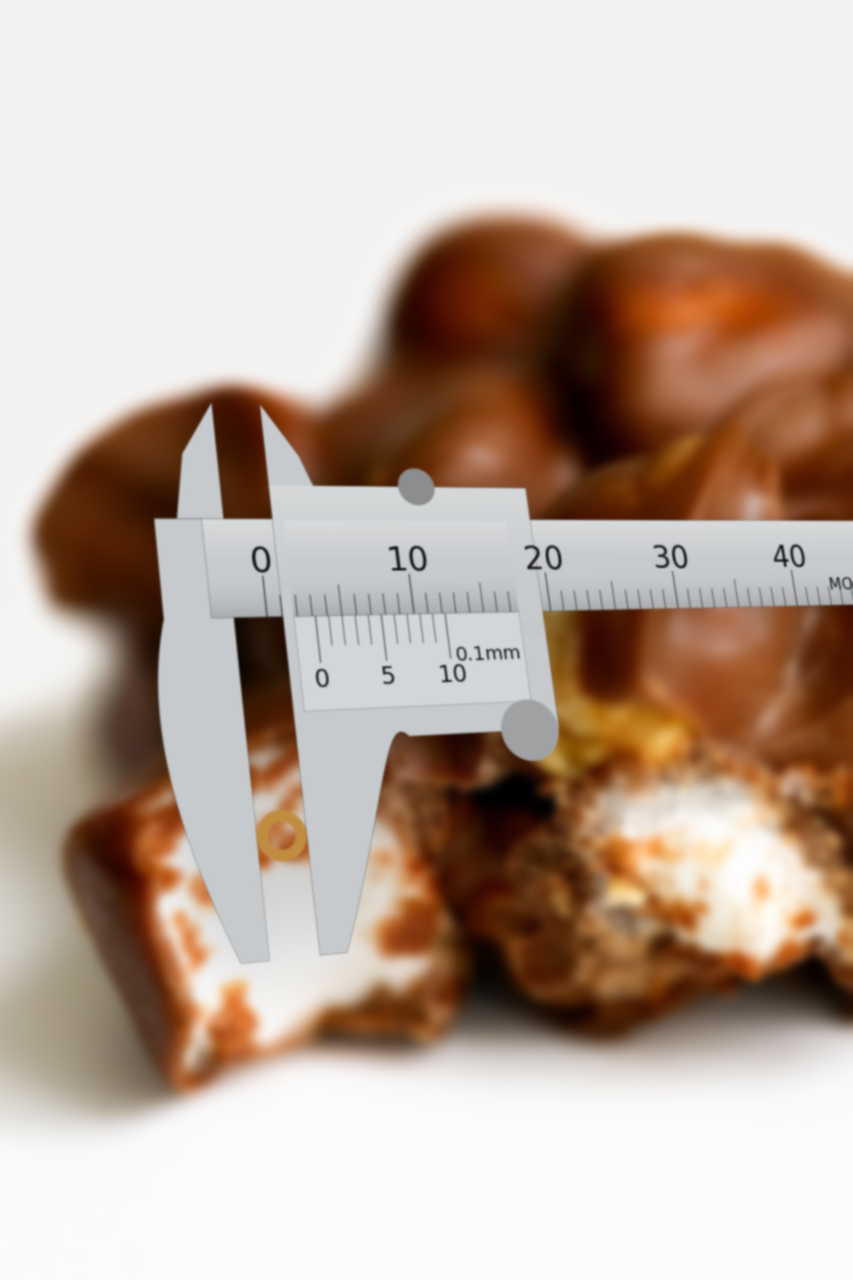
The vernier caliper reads 3.2 mm
